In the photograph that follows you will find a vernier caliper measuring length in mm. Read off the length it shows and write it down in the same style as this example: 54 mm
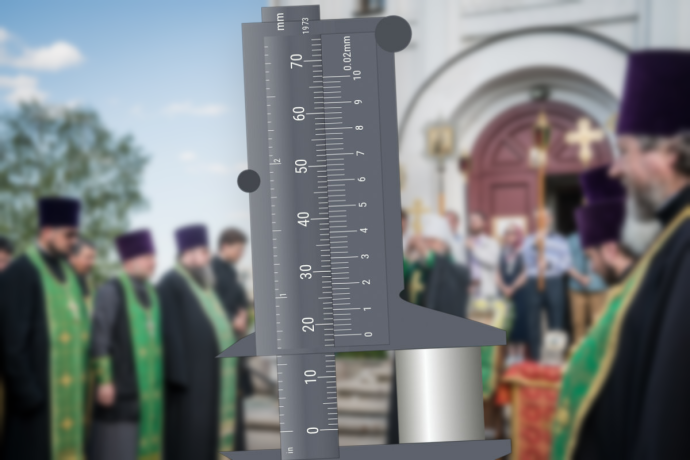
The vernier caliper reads 17.8 mm
